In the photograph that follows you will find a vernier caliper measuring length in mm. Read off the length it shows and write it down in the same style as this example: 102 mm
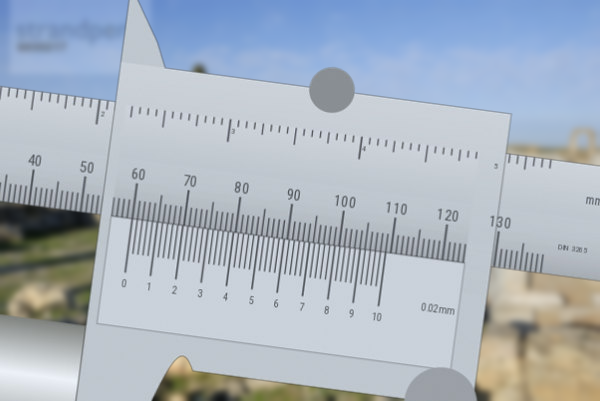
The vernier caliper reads 60.0 mm
